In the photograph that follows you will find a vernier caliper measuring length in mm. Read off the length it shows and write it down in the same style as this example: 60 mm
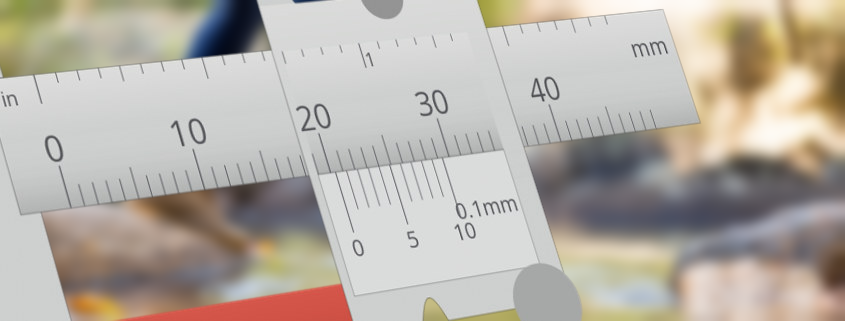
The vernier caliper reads 20.4 mm
